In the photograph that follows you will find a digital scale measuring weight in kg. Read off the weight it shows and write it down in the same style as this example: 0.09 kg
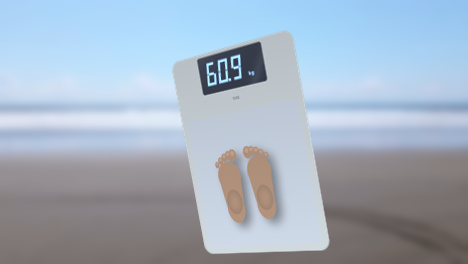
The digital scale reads 60.9 kg
